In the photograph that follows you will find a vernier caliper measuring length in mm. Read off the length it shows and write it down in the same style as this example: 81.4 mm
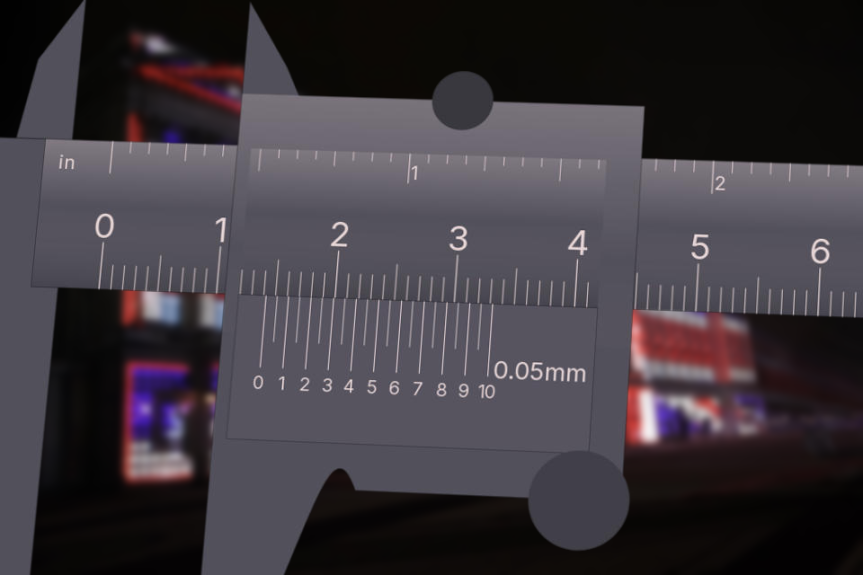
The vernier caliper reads 14.2 mm
